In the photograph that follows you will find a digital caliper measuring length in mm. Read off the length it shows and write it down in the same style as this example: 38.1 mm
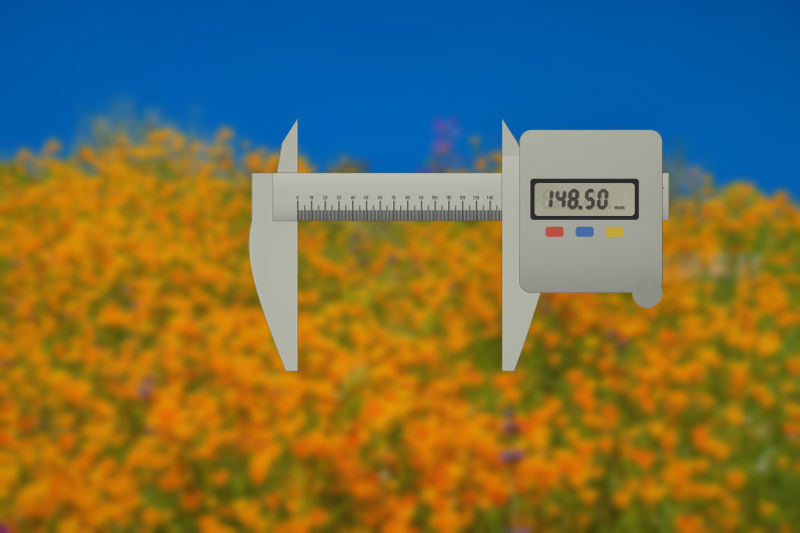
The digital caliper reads 148.50 mm
